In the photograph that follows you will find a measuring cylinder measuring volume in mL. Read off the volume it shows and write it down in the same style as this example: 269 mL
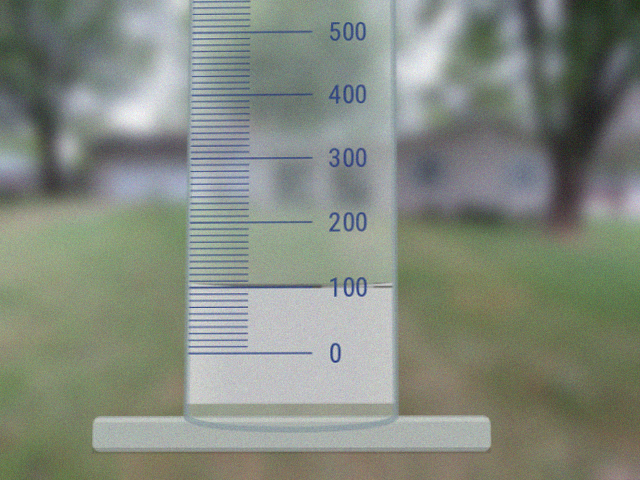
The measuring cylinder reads 100 mL
